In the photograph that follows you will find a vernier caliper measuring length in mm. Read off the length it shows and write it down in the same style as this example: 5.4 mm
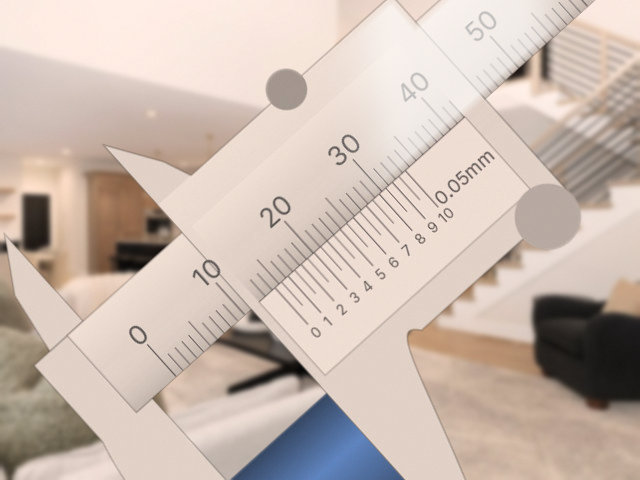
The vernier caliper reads 14.4 mm
